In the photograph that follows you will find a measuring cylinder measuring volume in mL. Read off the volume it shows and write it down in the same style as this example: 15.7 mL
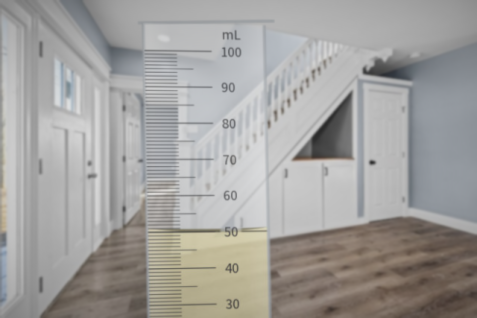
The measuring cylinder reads 50 mL
